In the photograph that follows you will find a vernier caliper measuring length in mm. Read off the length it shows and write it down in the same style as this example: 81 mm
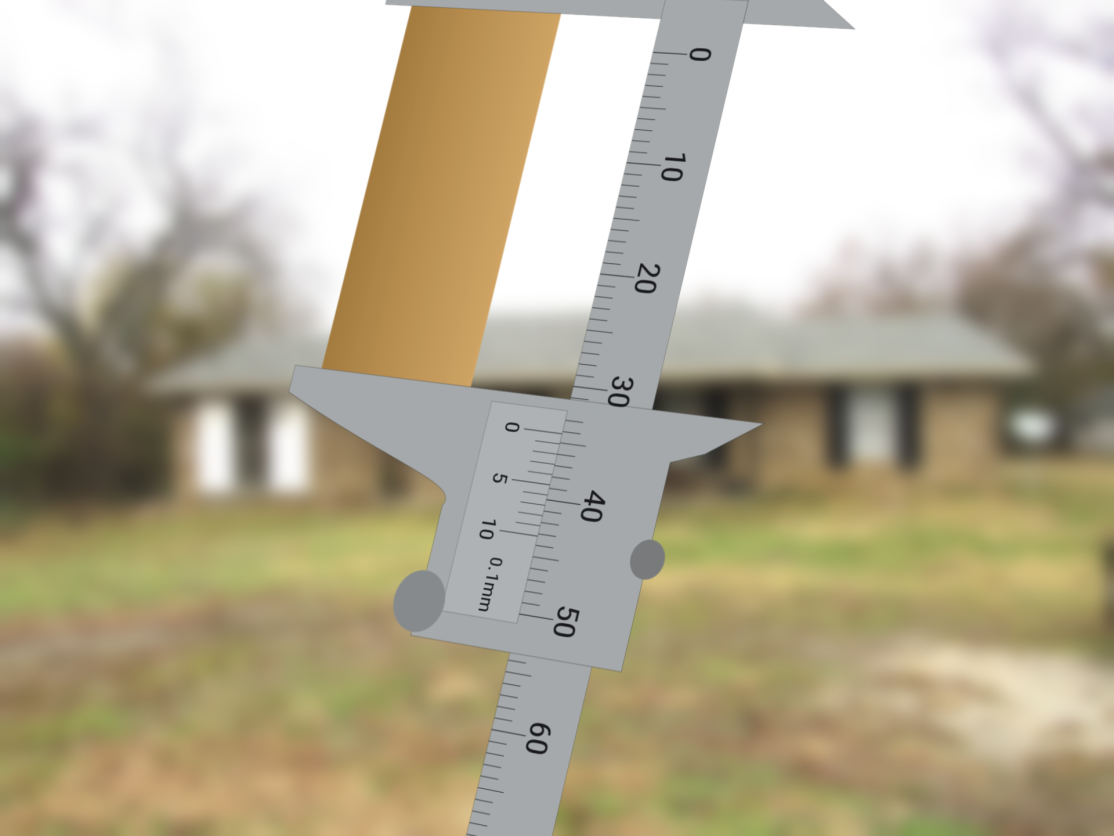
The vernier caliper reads 34.2 mm
